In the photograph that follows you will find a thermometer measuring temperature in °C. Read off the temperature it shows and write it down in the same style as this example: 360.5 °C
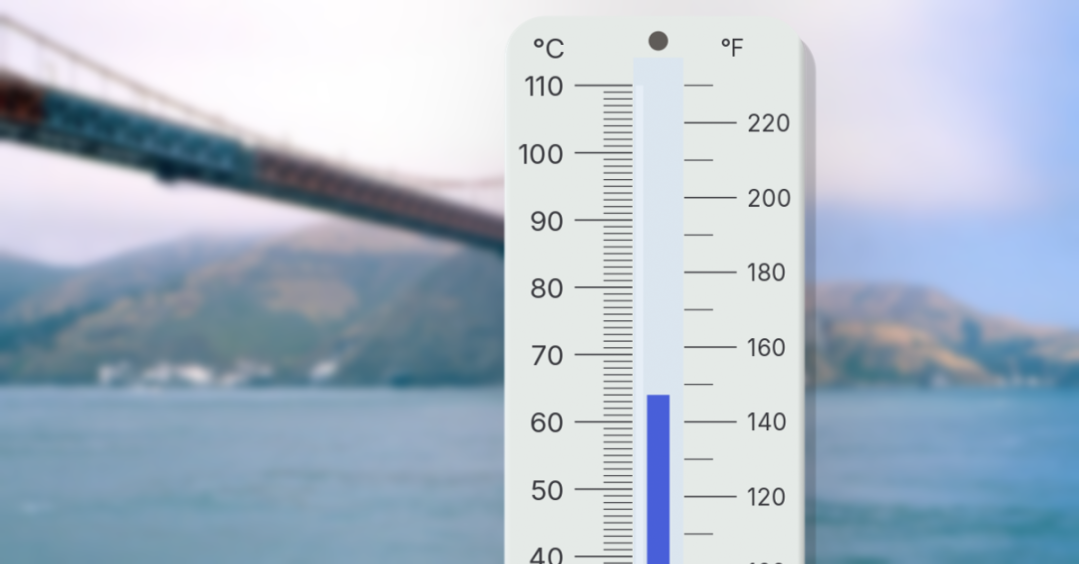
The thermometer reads 64 °C
